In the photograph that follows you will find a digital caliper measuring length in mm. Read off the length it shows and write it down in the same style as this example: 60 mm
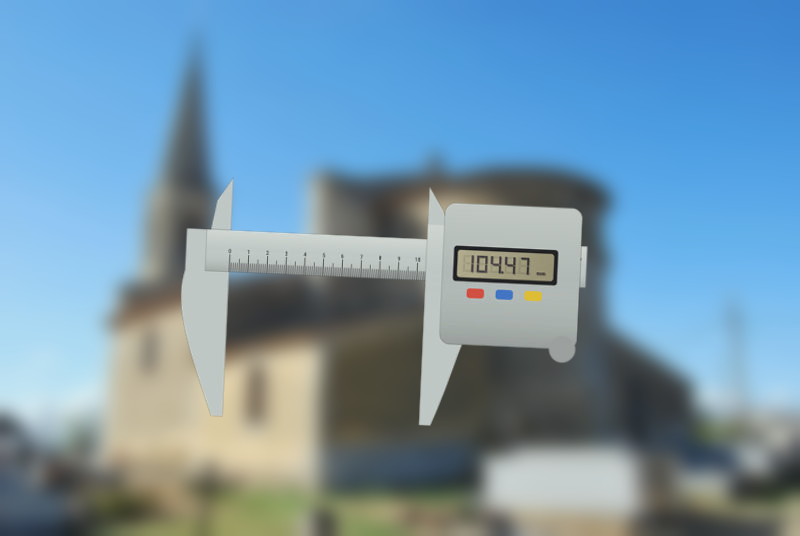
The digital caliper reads 104.47 mm
